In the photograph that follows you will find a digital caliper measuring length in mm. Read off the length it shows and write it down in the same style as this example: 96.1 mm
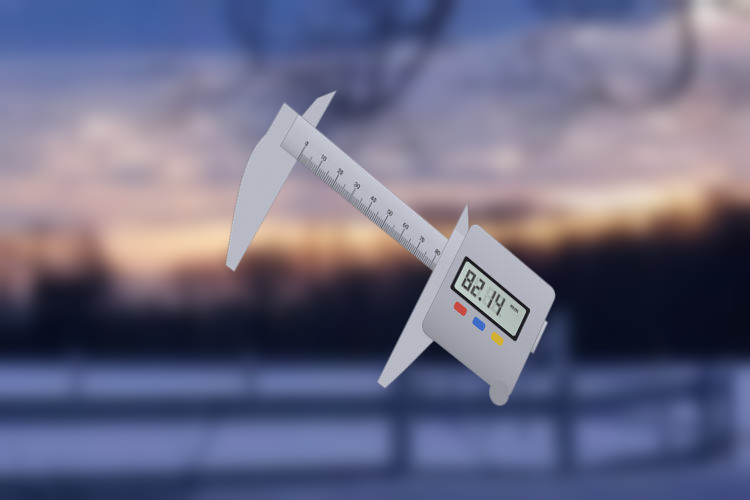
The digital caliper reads 82.14 mm
